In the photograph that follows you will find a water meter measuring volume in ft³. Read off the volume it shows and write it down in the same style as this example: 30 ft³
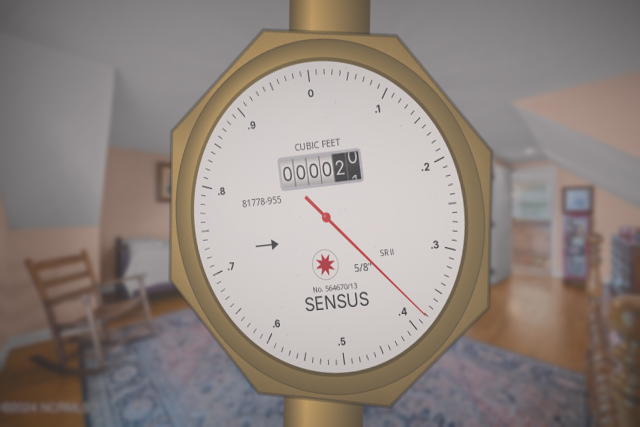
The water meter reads 20.38 ft³
